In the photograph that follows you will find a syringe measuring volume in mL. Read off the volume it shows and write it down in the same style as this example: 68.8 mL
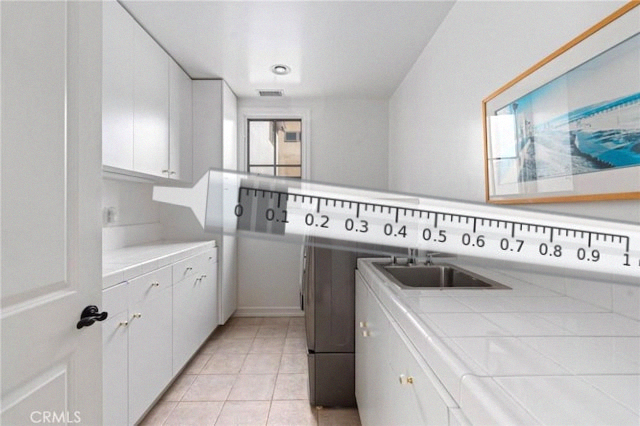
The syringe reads 0 mL
